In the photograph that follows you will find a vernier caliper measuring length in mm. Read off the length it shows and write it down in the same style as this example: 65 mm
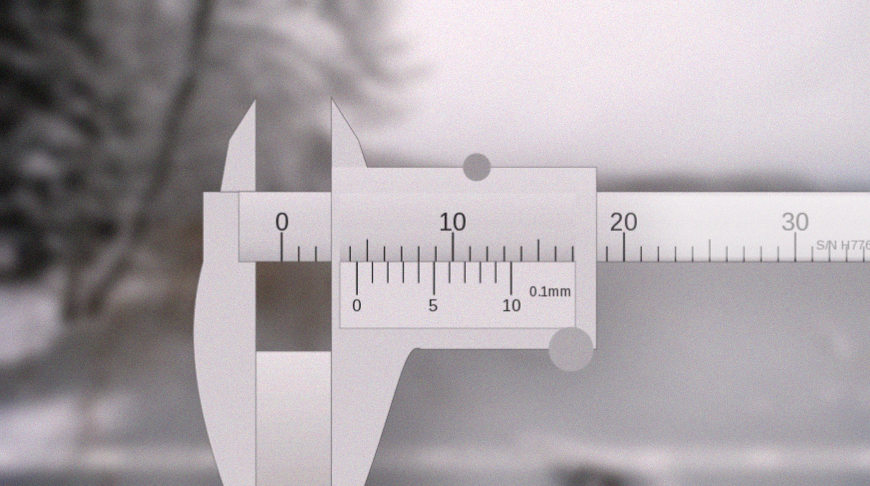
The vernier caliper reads 4.4 mm
